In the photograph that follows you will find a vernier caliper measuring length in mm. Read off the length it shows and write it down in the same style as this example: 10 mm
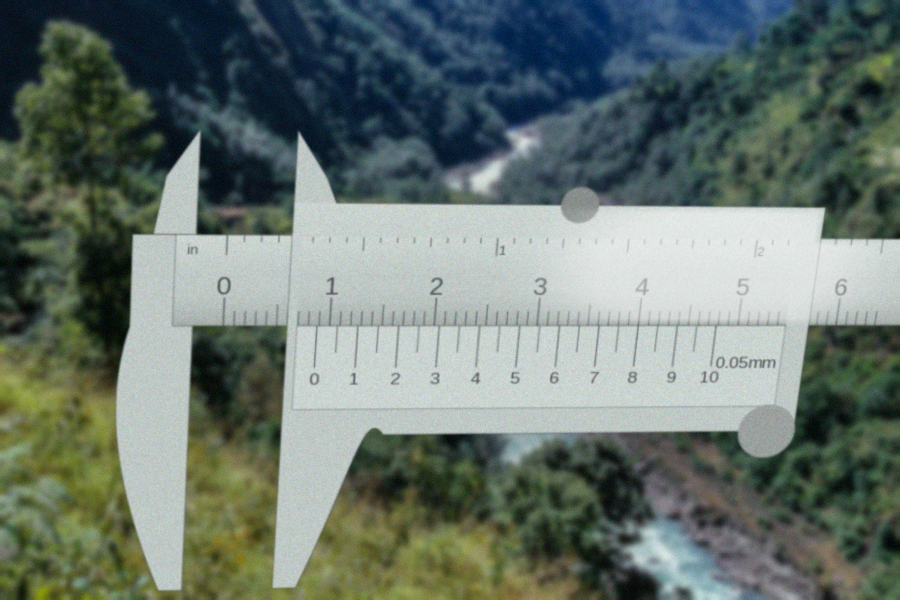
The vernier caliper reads 8.8 mm
